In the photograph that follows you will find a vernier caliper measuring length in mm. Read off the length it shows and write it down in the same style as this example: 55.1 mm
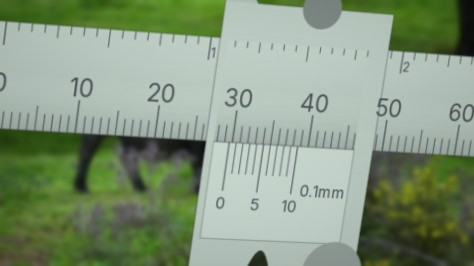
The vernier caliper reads 29.6 mm
